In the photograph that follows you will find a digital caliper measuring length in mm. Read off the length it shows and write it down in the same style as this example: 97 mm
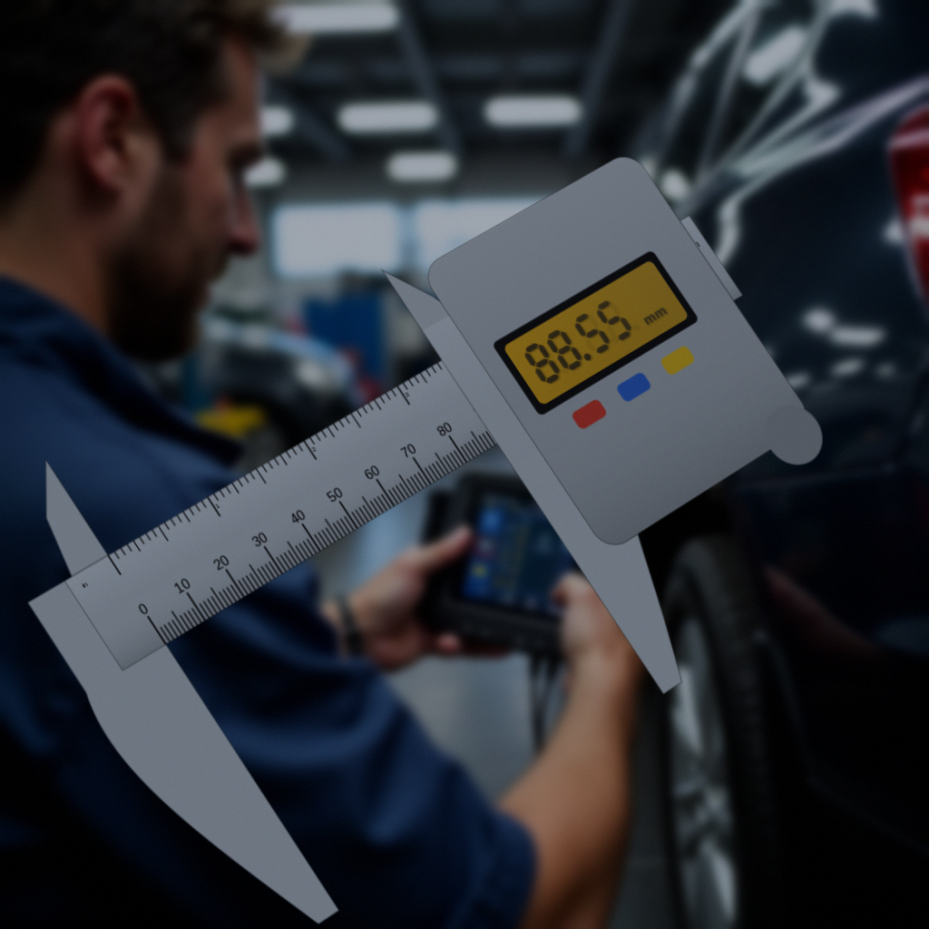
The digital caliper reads 88.55 mm
